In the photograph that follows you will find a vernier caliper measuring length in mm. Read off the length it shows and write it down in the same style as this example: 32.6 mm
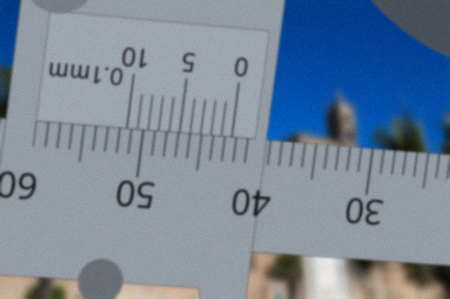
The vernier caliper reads 42.4 mm
